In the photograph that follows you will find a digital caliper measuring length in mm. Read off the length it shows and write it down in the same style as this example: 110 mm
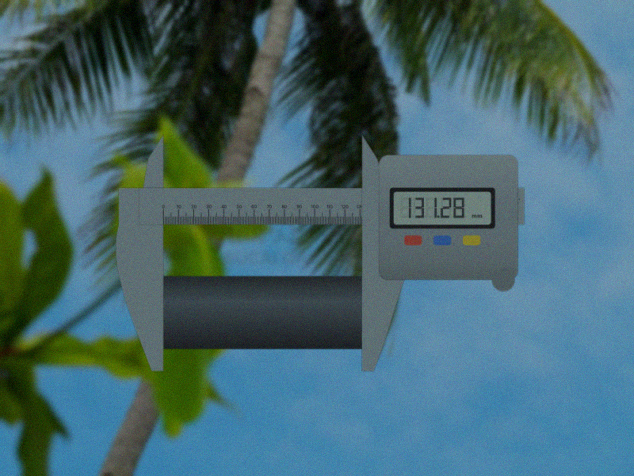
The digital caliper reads 131.28 mm
